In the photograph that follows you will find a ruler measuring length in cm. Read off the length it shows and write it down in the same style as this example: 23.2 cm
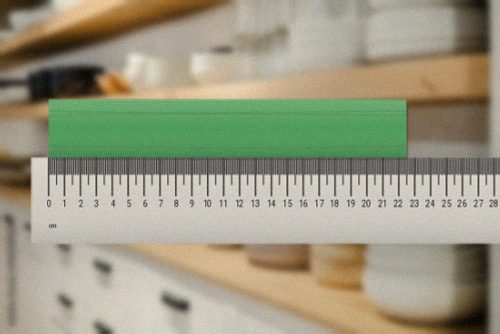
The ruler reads 22.5 cm
